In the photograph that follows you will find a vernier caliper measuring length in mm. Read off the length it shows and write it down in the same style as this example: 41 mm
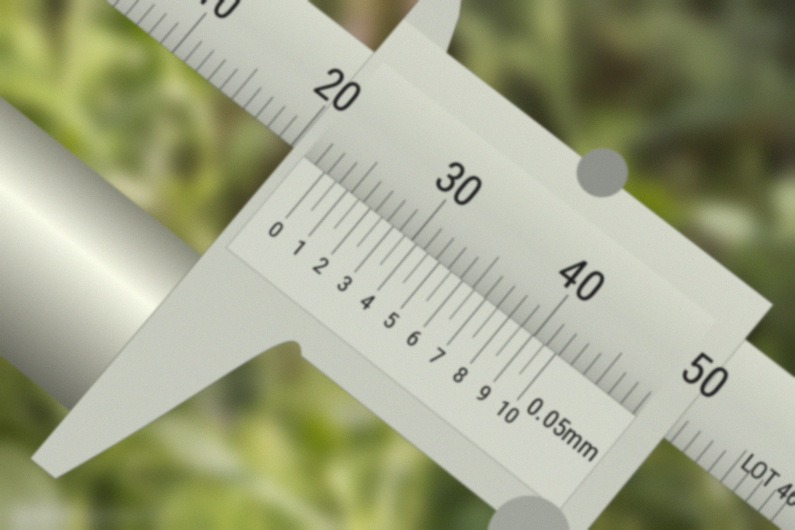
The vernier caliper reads 22.8 mm
